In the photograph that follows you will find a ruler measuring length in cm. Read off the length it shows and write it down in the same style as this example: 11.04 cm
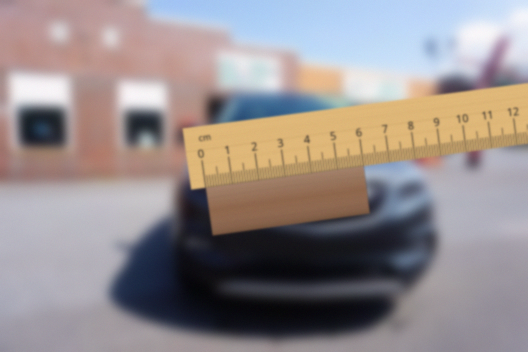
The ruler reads 6 cm
